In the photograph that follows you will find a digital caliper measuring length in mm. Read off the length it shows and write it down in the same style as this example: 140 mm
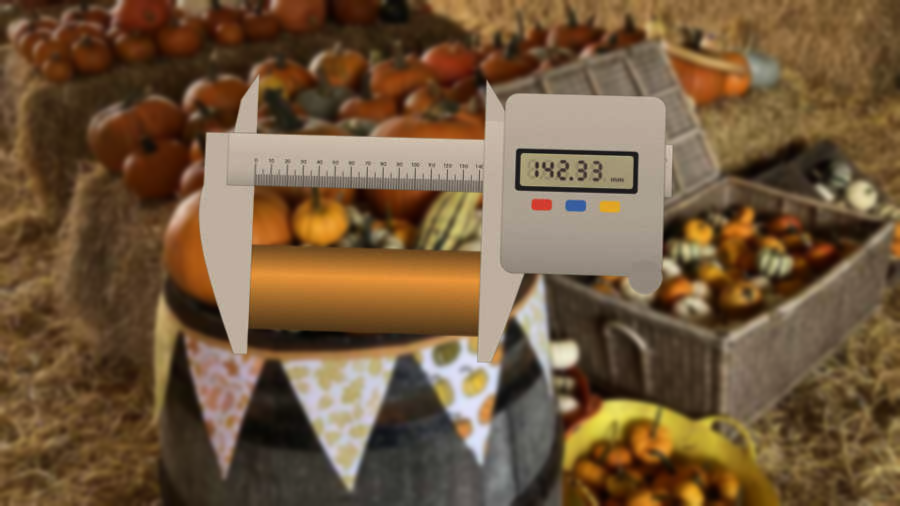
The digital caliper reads 142.33 mm
